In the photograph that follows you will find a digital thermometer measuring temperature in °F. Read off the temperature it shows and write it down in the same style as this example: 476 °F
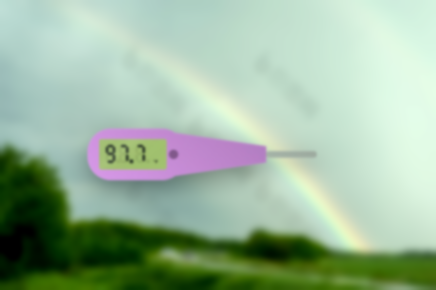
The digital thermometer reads 97.7 °F
